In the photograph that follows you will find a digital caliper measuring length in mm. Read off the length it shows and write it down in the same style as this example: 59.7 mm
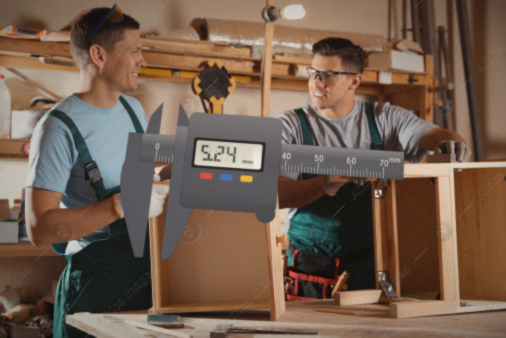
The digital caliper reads 5.24 mm
